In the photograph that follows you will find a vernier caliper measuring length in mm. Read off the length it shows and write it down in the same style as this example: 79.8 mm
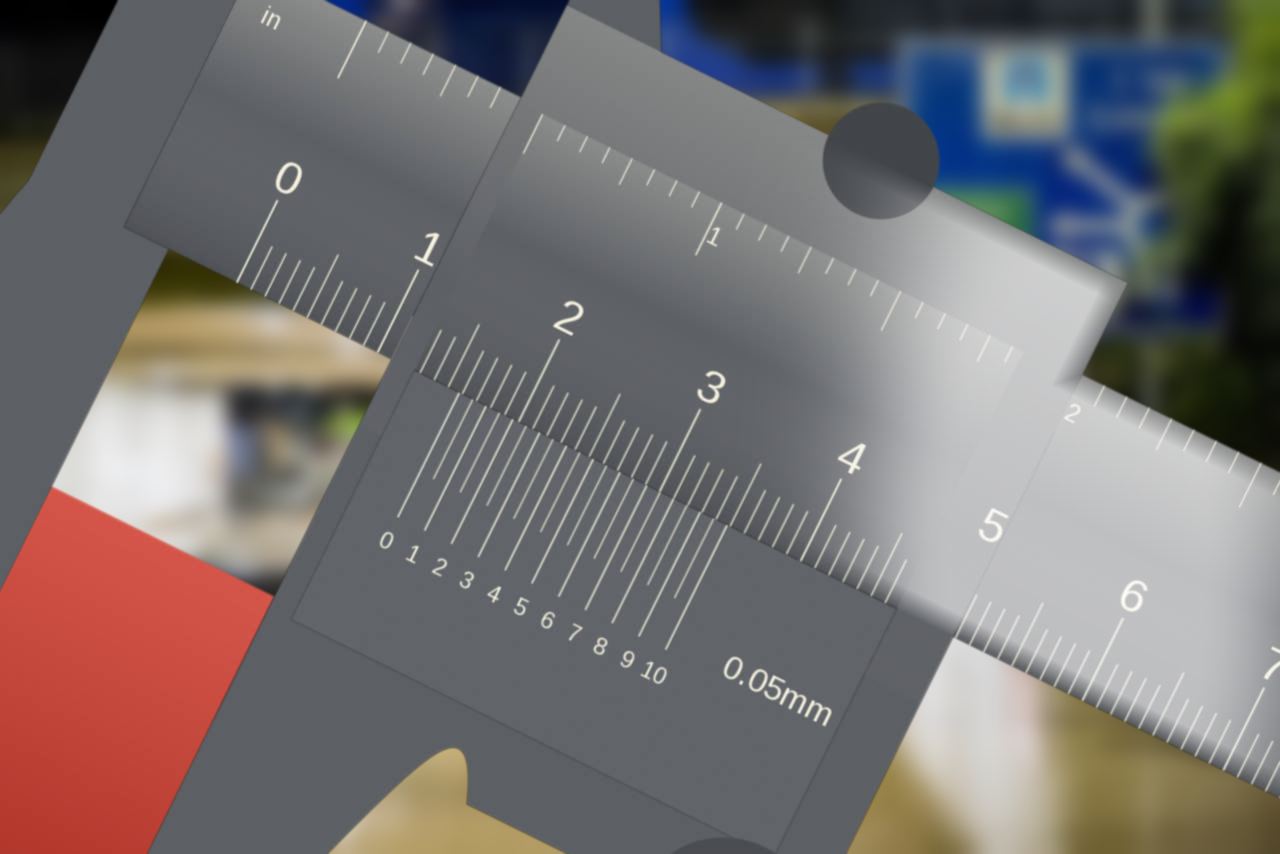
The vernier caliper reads 15.8 mm
